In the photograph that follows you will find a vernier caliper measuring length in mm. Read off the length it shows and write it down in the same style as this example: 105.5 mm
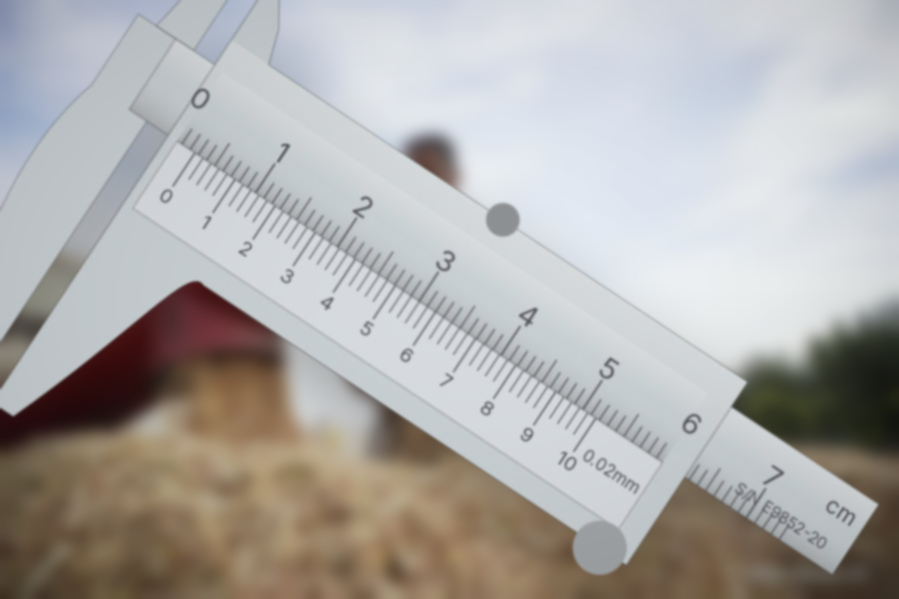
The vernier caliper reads 2.6 mm
